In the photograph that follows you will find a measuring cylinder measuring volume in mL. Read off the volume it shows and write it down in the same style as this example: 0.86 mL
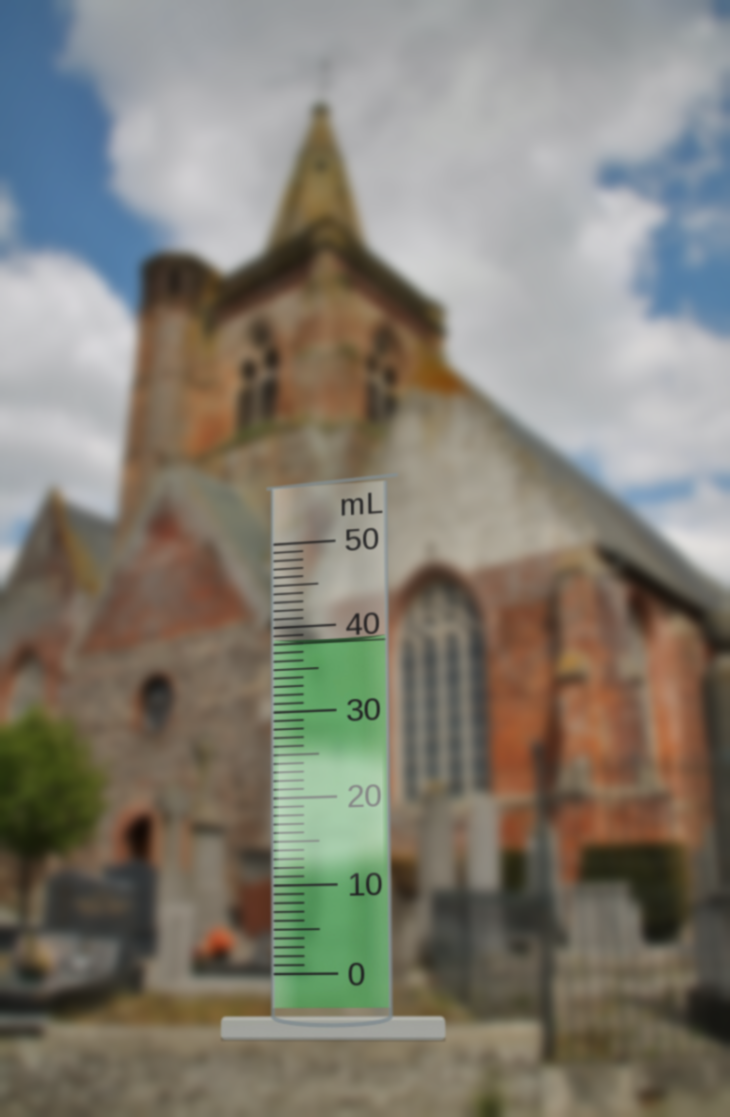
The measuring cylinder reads 38 mL
